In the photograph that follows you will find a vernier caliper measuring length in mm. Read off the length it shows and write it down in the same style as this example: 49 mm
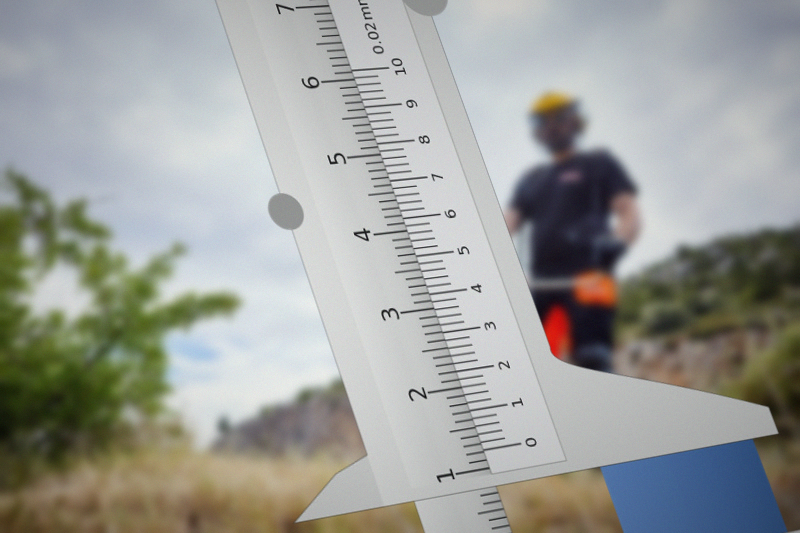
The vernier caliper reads 12.2 mm
